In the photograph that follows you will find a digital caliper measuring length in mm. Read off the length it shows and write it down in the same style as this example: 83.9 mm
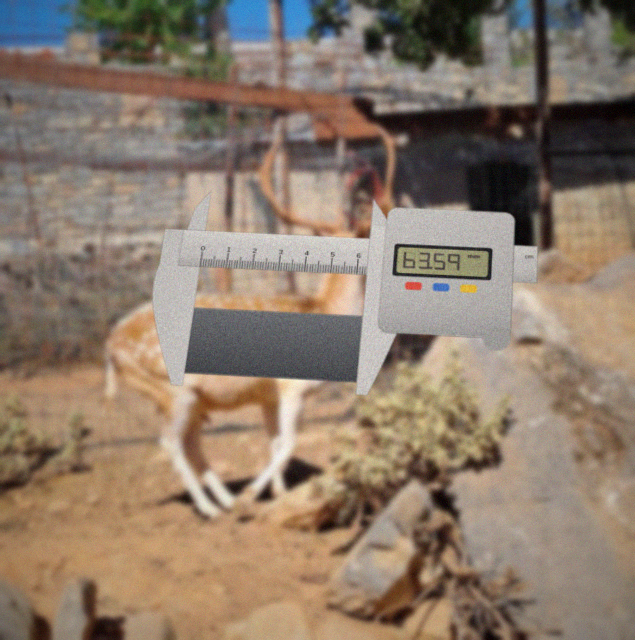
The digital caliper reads 63.59 mm
